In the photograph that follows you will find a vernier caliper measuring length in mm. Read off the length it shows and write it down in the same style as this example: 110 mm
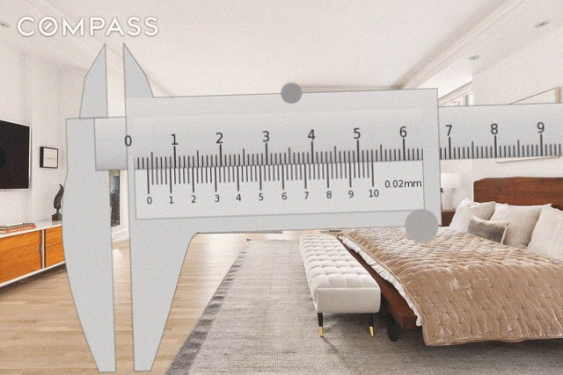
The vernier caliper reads 4.0 mm
